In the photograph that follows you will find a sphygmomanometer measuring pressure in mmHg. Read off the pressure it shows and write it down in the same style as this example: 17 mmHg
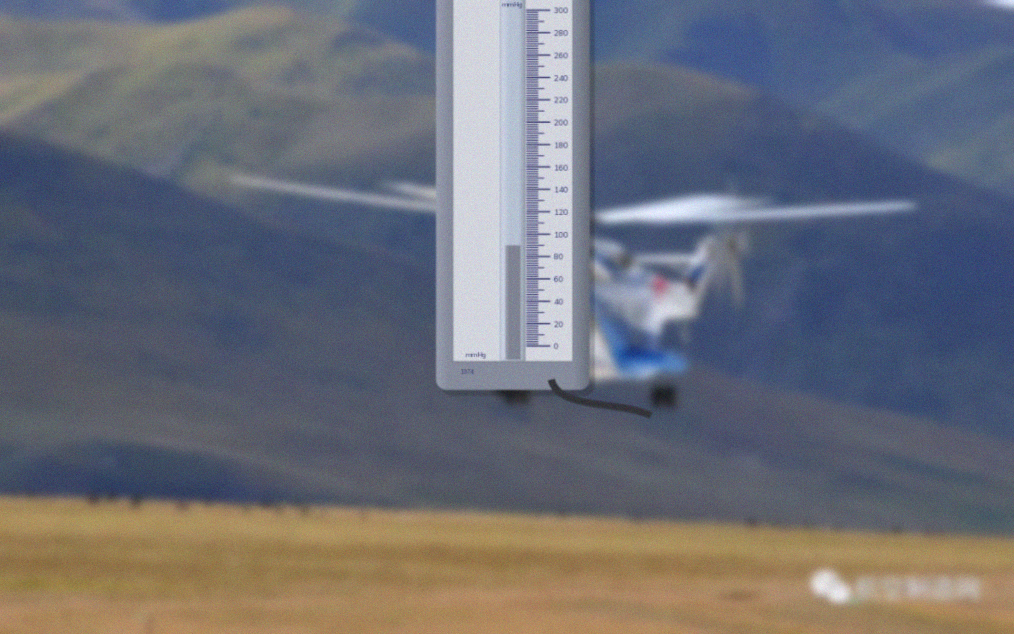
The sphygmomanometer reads 90 mmHg
